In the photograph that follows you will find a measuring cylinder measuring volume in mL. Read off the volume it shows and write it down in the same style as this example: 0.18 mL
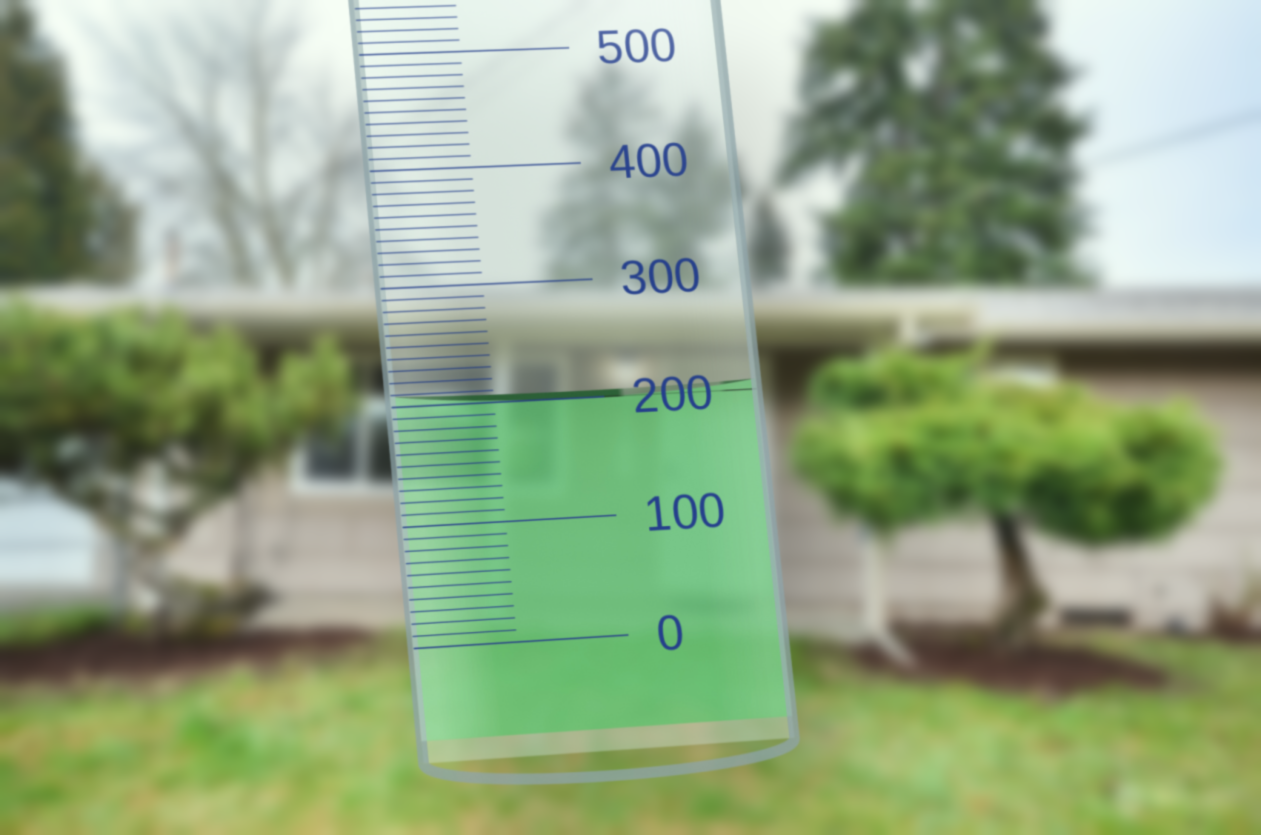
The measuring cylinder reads 200 mL
